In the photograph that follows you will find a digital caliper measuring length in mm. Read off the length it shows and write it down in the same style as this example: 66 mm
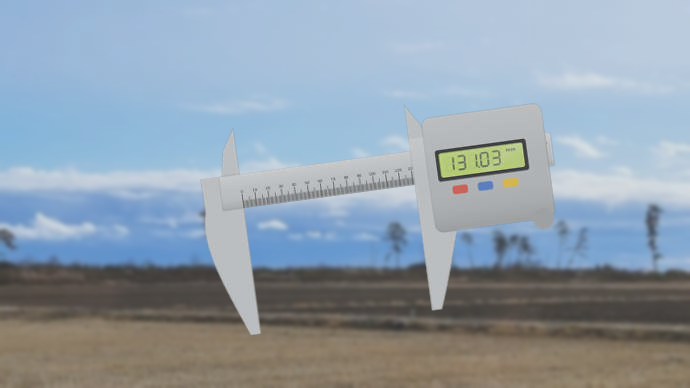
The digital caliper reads 131.03 mm
